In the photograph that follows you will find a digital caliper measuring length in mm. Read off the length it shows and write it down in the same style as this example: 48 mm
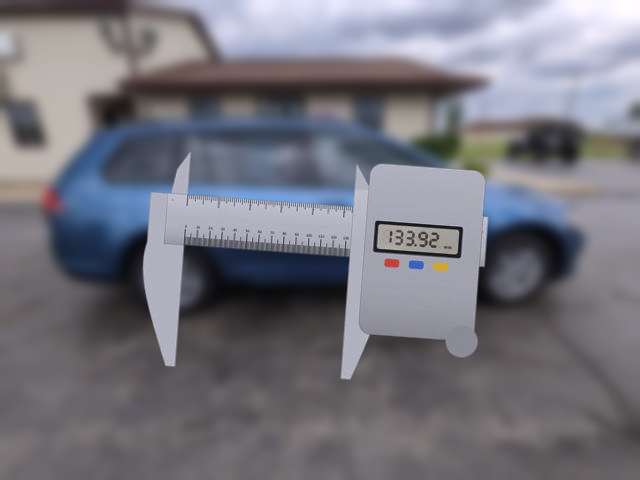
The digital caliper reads 133.92 mm
